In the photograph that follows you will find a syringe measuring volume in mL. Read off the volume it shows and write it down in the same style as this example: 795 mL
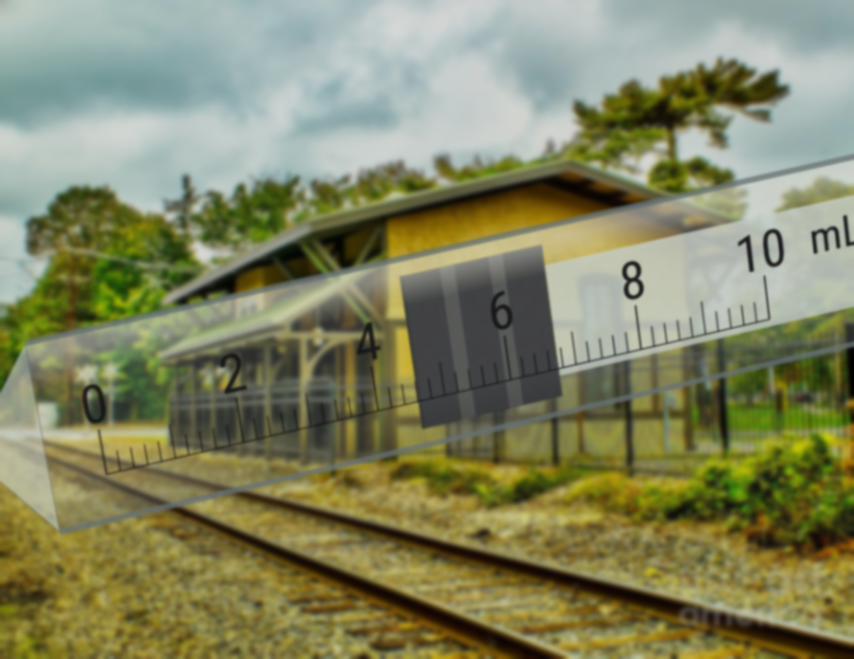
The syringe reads 4.6 mL
